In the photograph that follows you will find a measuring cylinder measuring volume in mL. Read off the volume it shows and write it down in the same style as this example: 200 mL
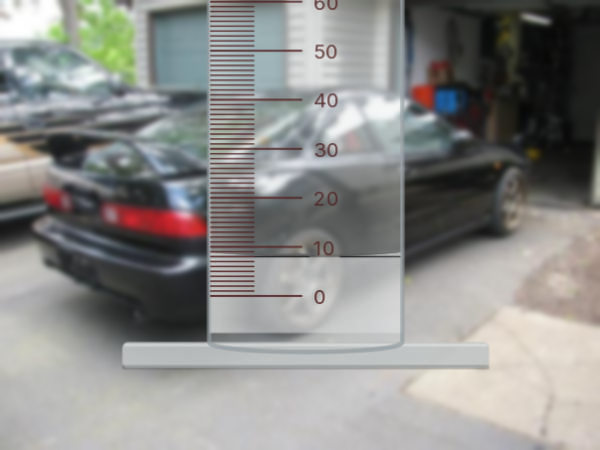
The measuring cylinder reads 8 mL
